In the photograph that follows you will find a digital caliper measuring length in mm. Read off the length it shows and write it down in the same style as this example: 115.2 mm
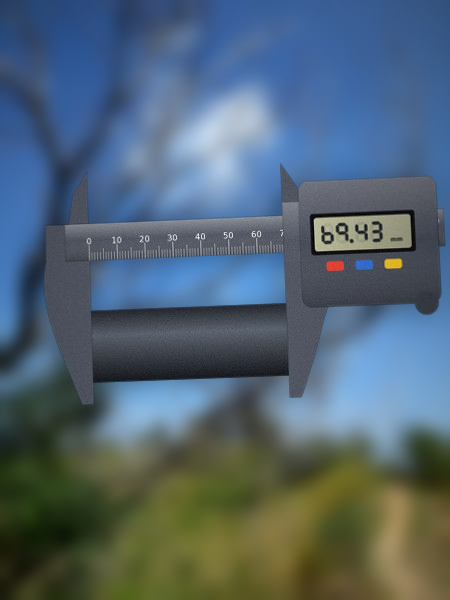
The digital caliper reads 69.43 mm
